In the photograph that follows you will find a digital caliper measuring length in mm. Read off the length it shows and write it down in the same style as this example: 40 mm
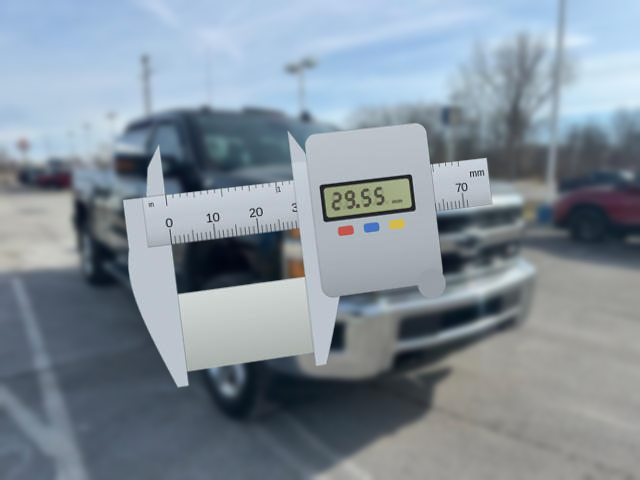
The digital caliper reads 29.55 mm
